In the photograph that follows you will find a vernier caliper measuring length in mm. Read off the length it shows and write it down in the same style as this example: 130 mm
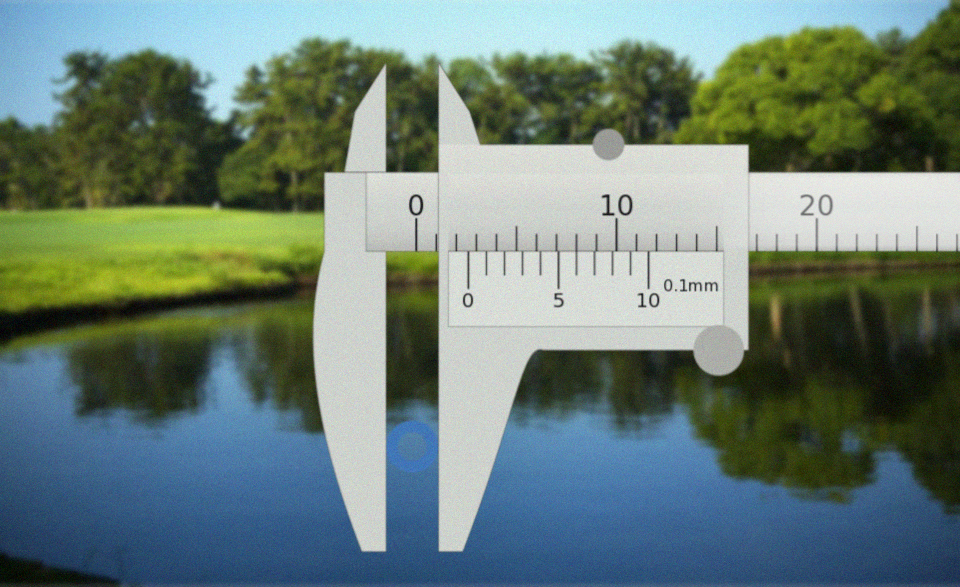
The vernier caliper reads 2.6 mm
